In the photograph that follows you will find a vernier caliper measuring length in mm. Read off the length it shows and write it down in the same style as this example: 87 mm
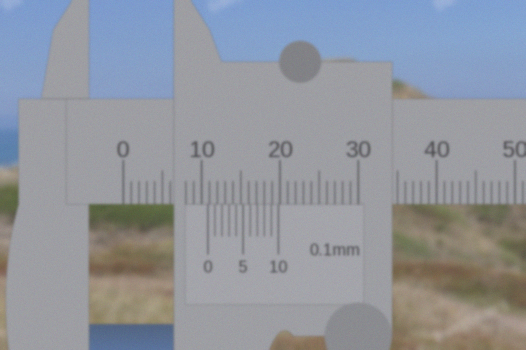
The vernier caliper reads 10.8 mm
